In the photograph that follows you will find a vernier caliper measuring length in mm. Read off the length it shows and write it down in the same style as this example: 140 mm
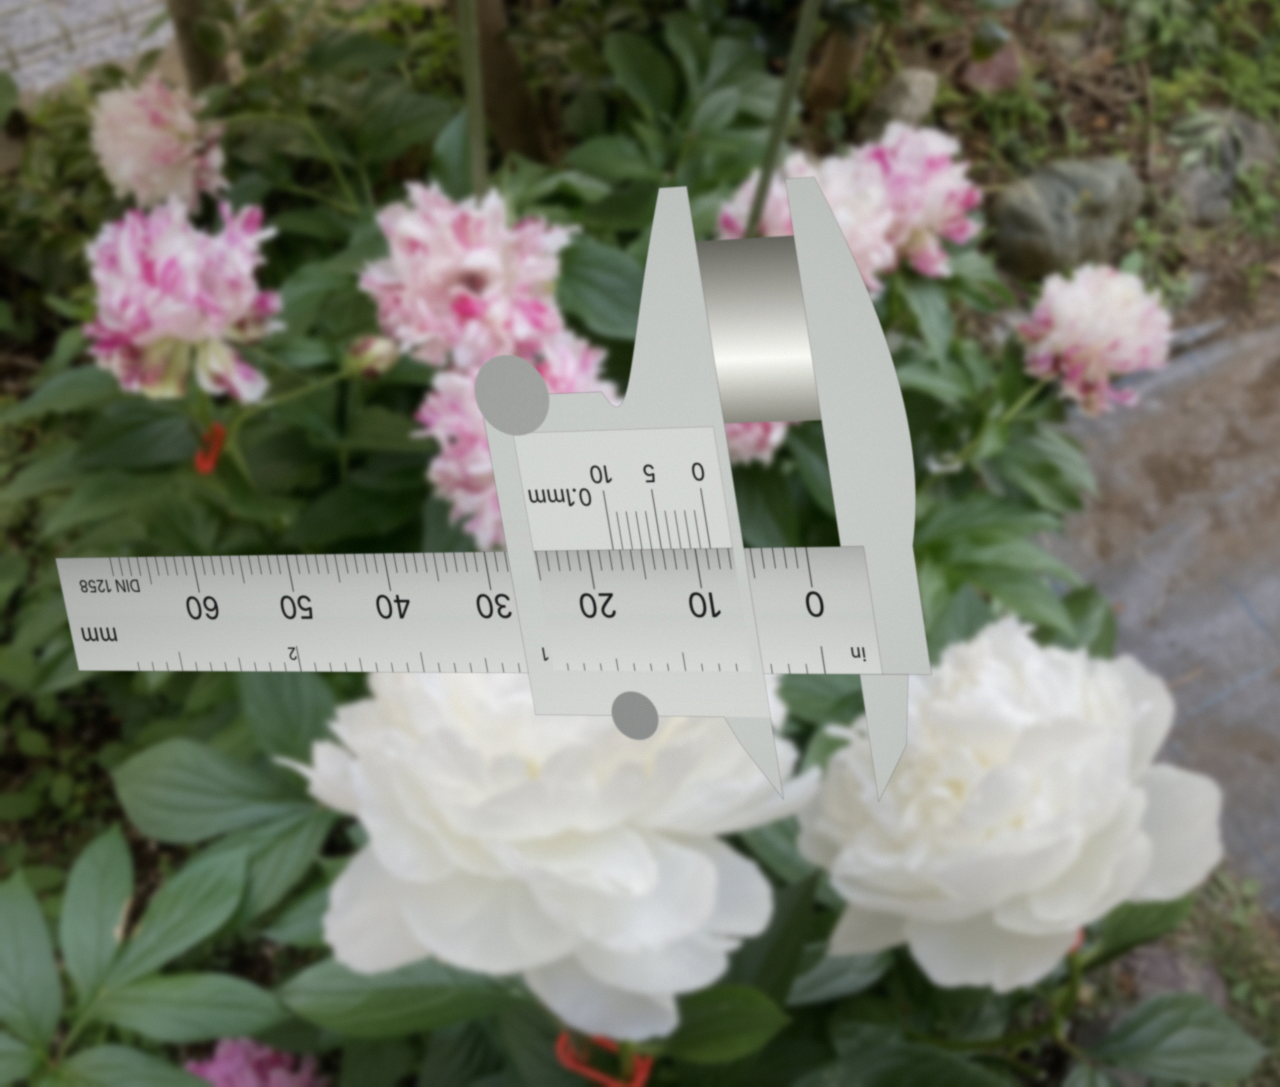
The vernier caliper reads 8.6 mm
